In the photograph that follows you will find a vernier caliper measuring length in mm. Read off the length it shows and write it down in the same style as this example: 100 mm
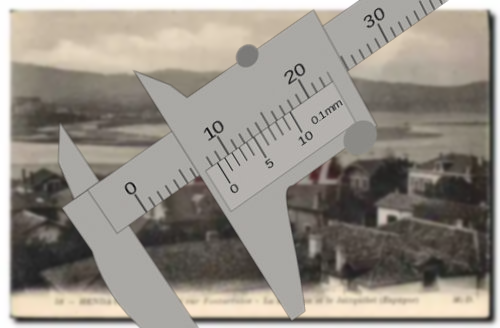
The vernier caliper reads 8.6 mm
